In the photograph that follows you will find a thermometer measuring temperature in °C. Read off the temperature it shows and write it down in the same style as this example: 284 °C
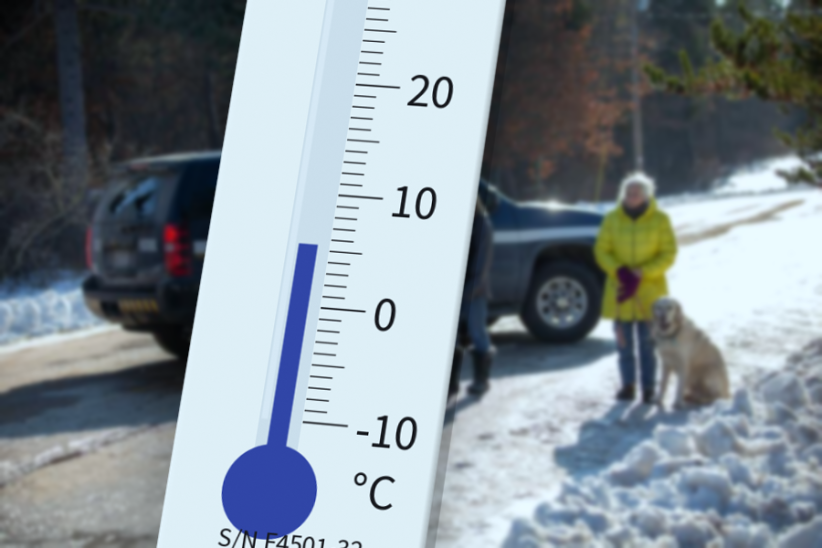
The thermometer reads 5.5 °C
